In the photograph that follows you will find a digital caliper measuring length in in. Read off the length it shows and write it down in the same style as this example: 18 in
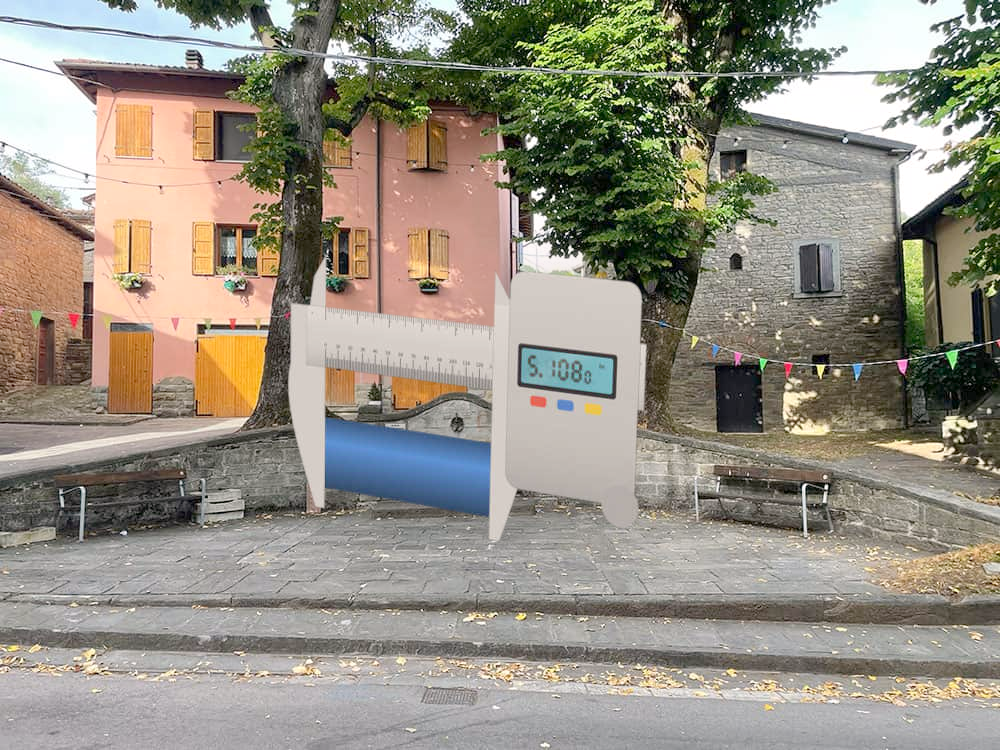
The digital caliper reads 5.1080 in
